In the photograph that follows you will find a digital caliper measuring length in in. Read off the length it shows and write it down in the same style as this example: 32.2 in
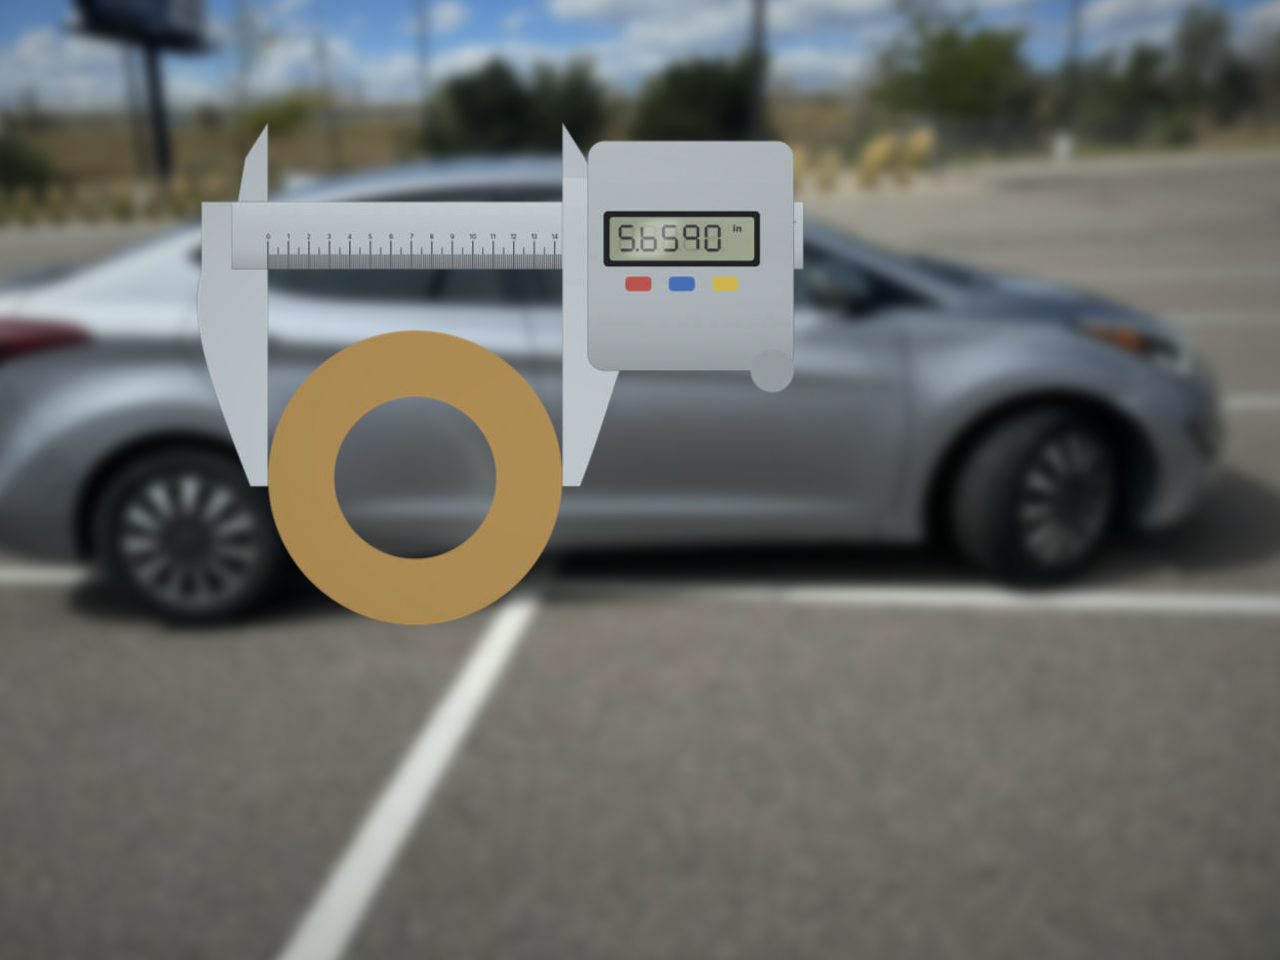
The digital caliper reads 5.6590 in
